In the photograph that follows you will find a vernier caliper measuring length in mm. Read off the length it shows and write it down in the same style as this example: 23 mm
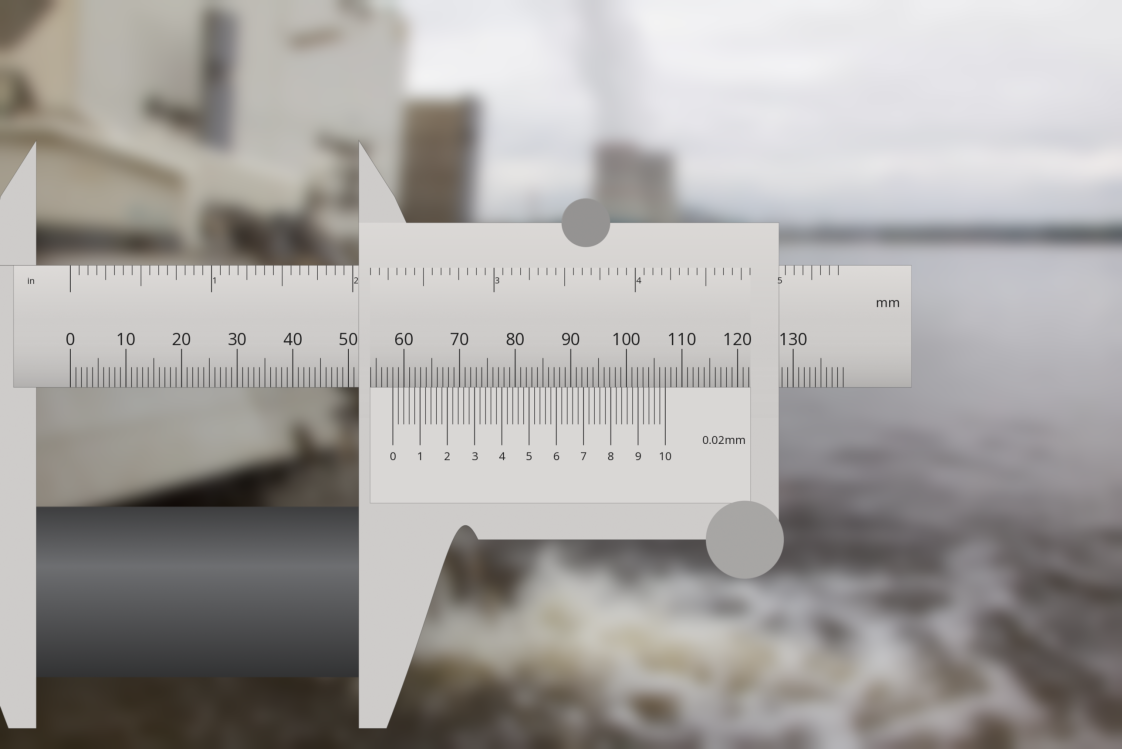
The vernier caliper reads 58.0 mm
